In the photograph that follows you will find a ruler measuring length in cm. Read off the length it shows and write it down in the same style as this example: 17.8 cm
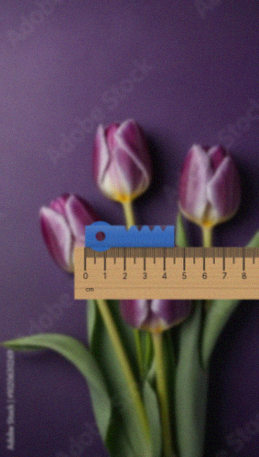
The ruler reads 4.5 cm
